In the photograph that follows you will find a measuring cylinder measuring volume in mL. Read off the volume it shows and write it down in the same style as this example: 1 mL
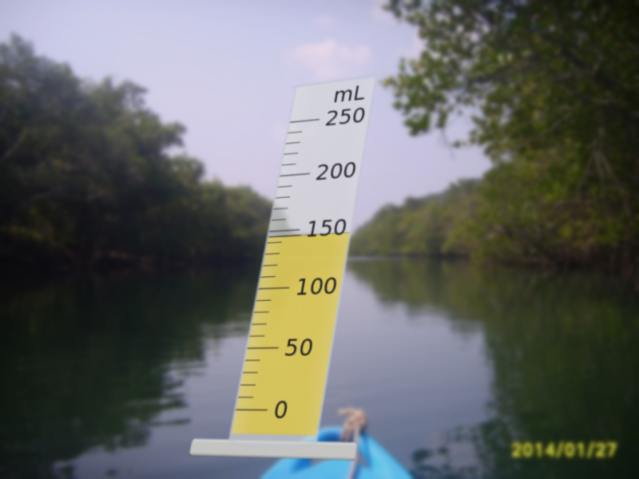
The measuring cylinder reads 145 mL
